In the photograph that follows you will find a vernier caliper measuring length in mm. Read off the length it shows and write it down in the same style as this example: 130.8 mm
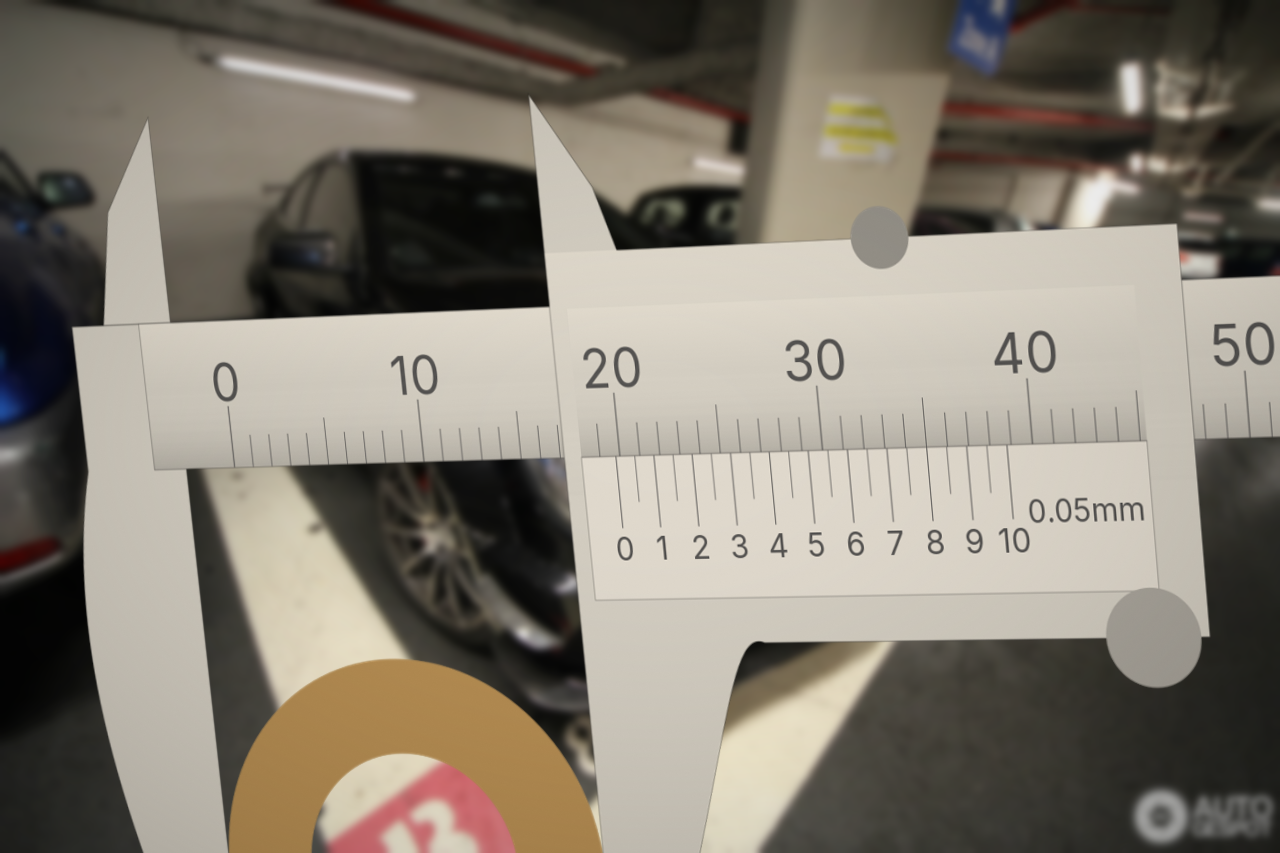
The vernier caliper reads 19.8 mm
